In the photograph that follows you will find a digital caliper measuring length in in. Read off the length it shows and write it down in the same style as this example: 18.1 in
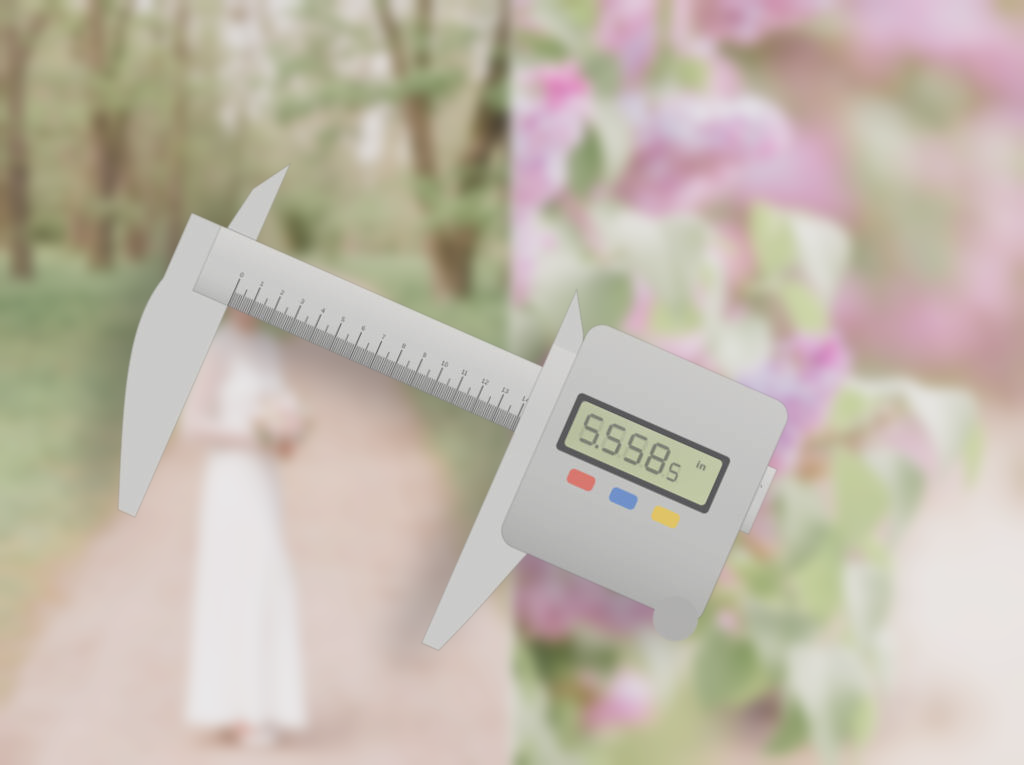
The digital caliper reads 5.5585 in
